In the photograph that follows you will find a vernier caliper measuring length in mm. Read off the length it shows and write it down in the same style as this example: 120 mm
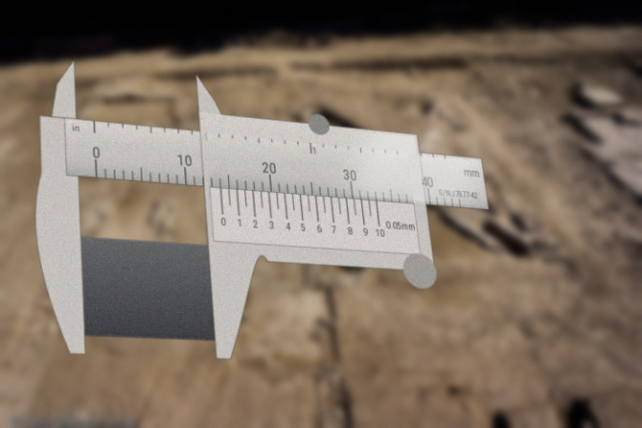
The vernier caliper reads 14.0 mm
